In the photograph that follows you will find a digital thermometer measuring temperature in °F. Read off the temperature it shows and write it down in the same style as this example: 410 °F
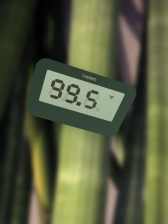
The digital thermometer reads 99.5 °F
